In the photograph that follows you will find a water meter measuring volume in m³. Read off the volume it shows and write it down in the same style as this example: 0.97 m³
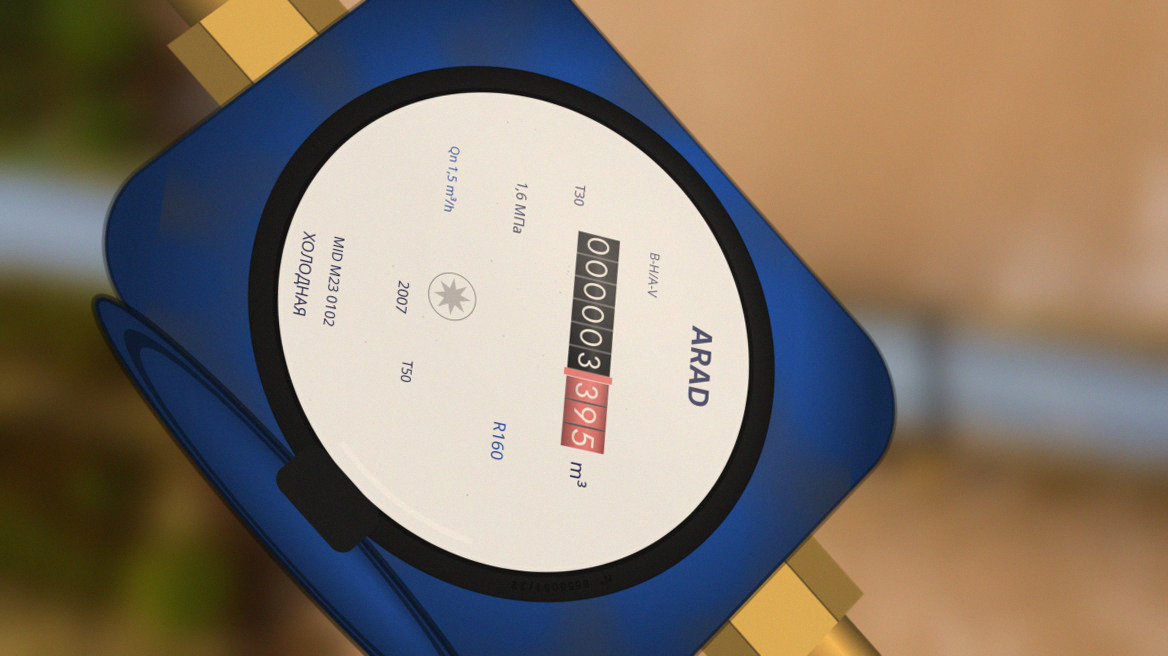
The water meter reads 3.395 m³
